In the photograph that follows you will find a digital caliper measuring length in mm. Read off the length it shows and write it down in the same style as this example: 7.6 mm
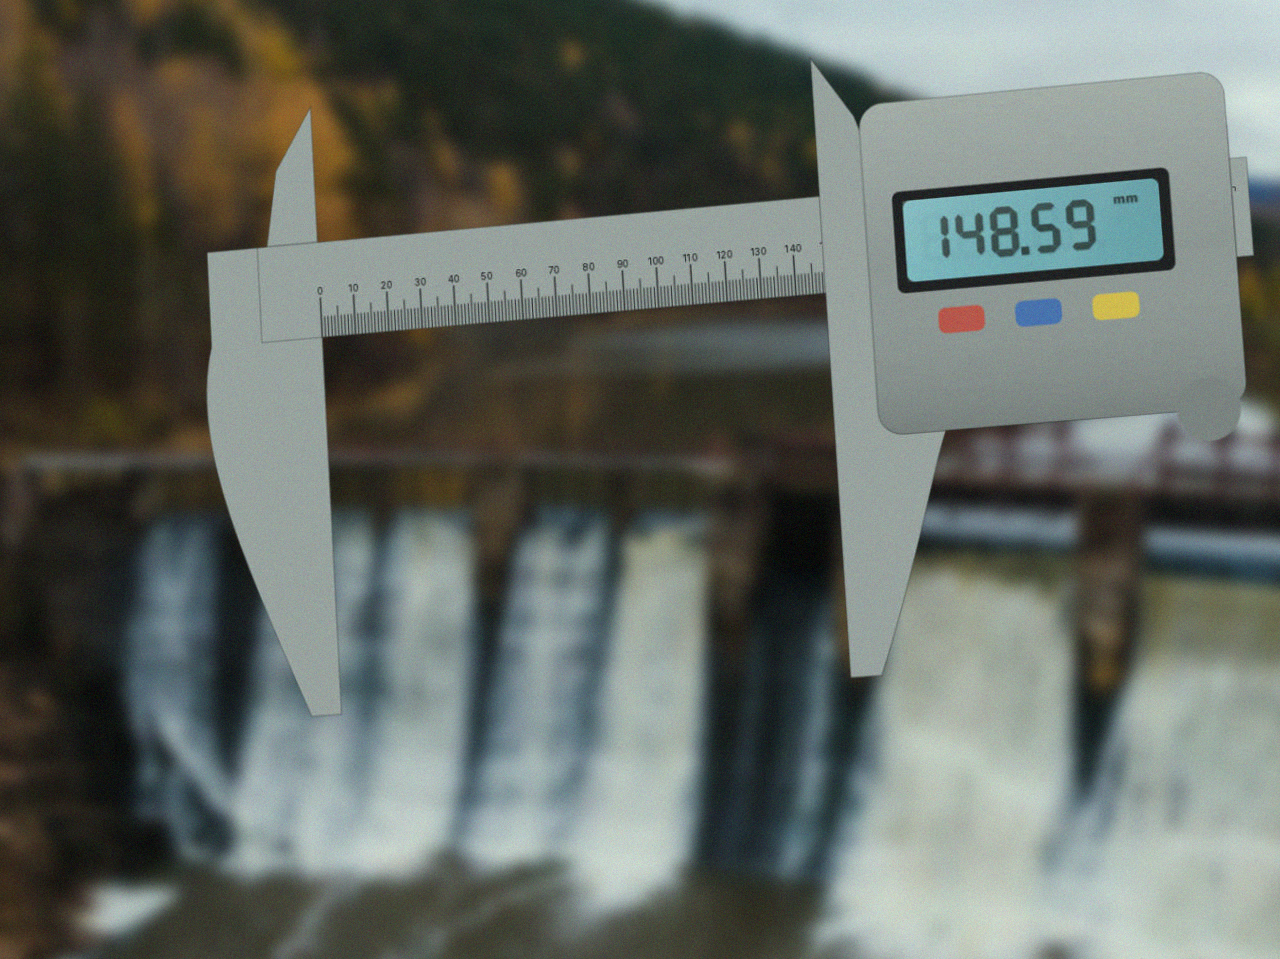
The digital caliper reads 148.59 mm
